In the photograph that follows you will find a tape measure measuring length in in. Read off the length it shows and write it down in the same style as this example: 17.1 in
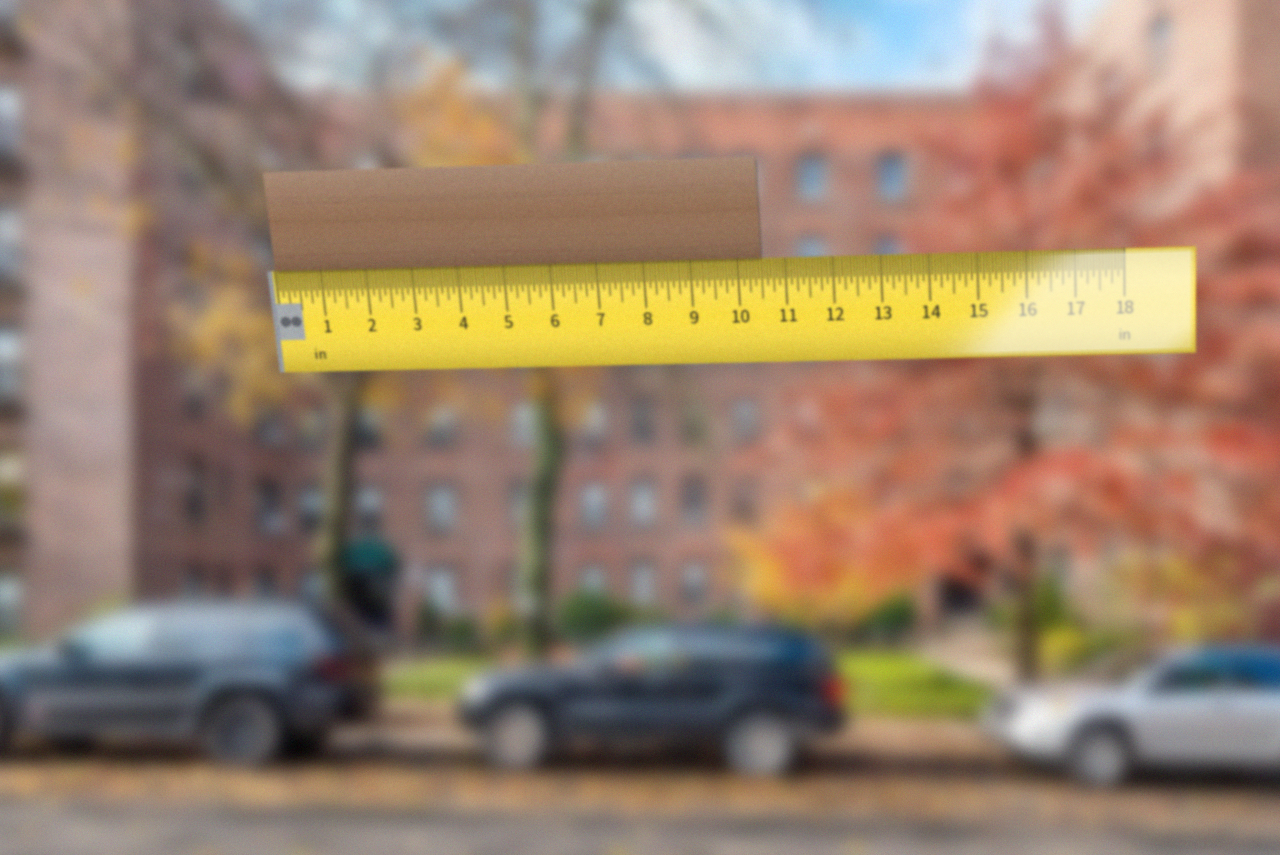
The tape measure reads 10.5 in
